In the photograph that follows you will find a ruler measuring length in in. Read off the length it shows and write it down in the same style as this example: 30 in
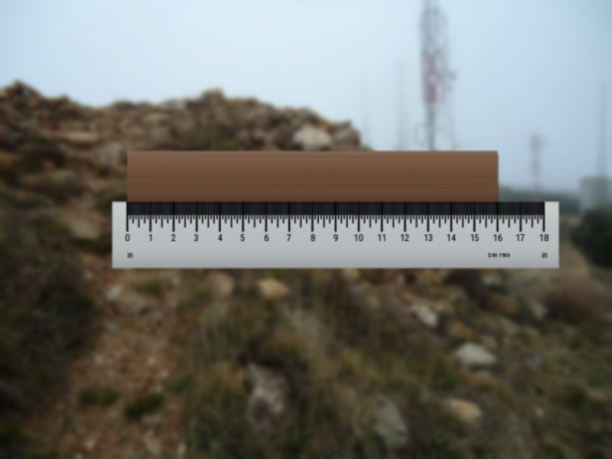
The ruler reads 16 in
